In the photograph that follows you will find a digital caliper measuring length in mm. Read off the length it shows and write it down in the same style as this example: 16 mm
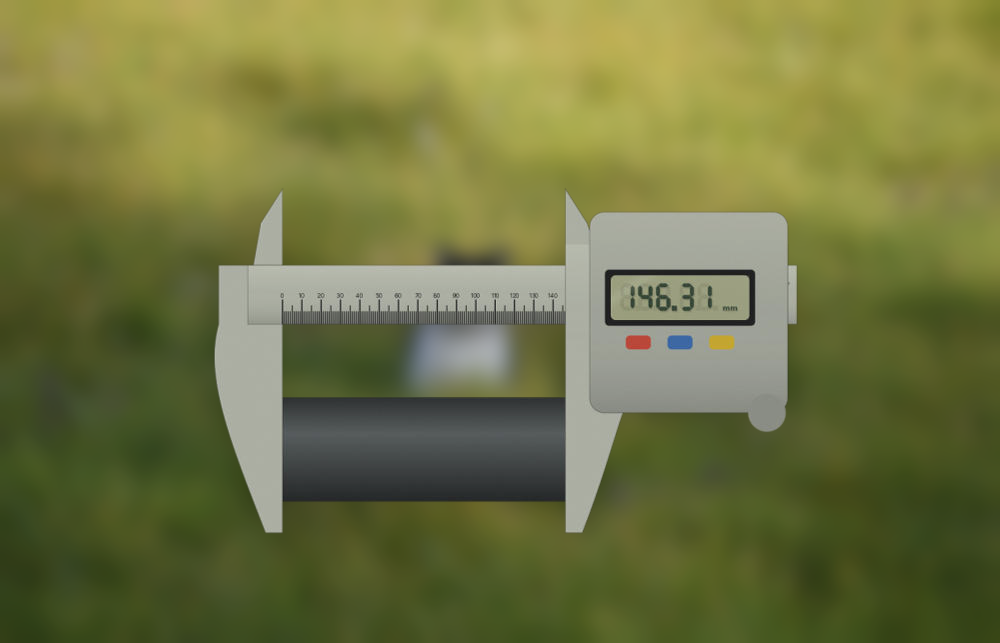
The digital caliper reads 146.31 mm
